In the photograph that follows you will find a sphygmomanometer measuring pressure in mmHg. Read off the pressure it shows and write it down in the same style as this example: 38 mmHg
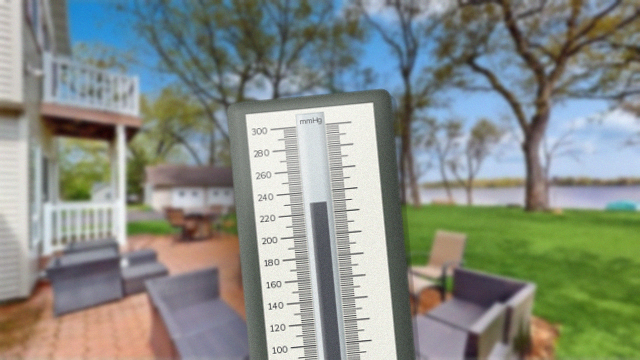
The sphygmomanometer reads 230 mmHg
